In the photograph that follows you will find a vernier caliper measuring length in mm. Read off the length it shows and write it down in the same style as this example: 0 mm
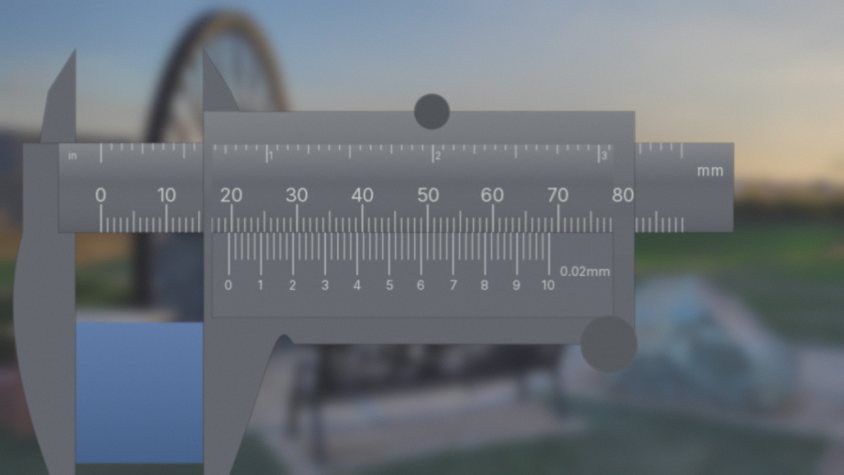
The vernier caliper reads 19.6 mm
